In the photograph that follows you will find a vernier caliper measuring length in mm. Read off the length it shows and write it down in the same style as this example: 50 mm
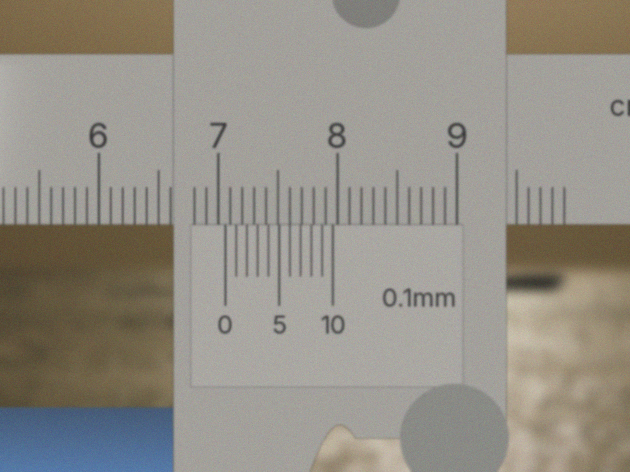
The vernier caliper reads 70.6 mm
